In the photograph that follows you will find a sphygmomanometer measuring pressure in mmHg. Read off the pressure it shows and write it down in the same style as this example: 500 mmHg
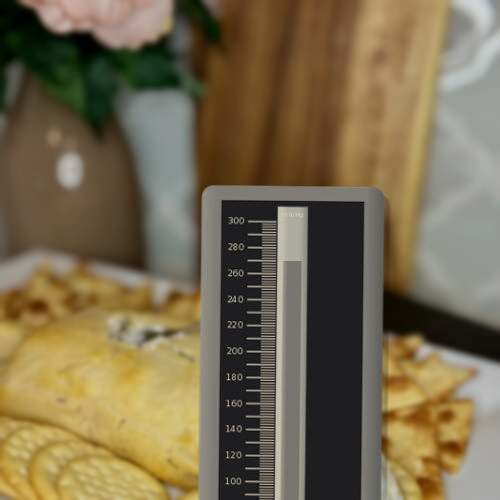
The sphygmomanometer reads 270 mmHg
